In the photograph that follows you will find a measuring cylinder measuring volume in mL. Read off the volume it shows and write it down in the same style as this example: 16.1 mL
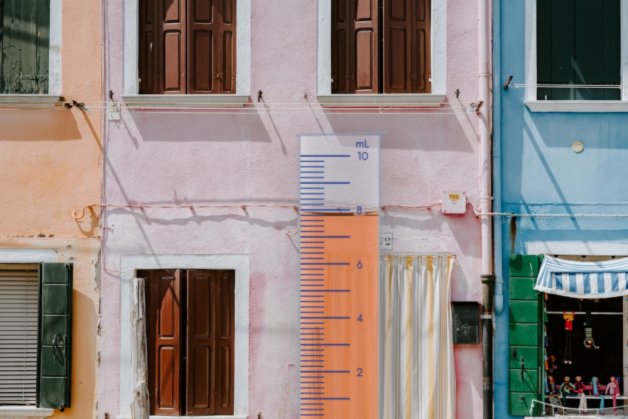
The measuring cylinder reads 7.8 mL
